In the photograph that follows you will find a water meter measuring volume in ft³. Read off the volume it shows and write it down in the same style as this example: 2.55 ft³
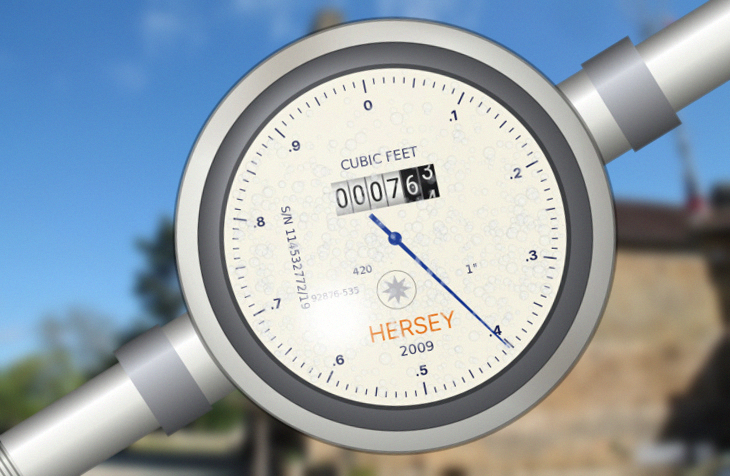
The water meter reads 763.40 ft³
